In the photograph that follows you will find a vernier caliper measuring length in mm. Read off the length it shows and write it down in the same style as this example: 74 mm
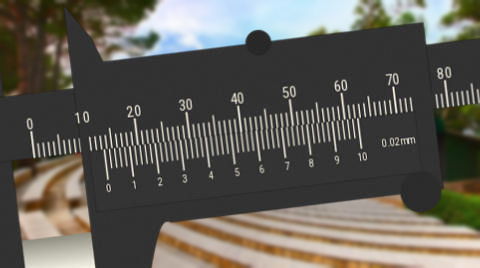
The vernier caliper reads 13.5 mm
